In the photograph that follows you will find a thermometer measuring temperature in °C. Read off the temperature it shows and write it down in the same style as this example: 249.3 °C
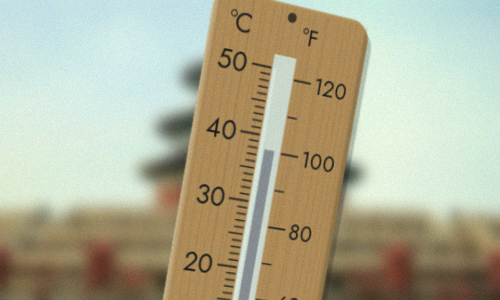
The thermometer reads 38 °C
